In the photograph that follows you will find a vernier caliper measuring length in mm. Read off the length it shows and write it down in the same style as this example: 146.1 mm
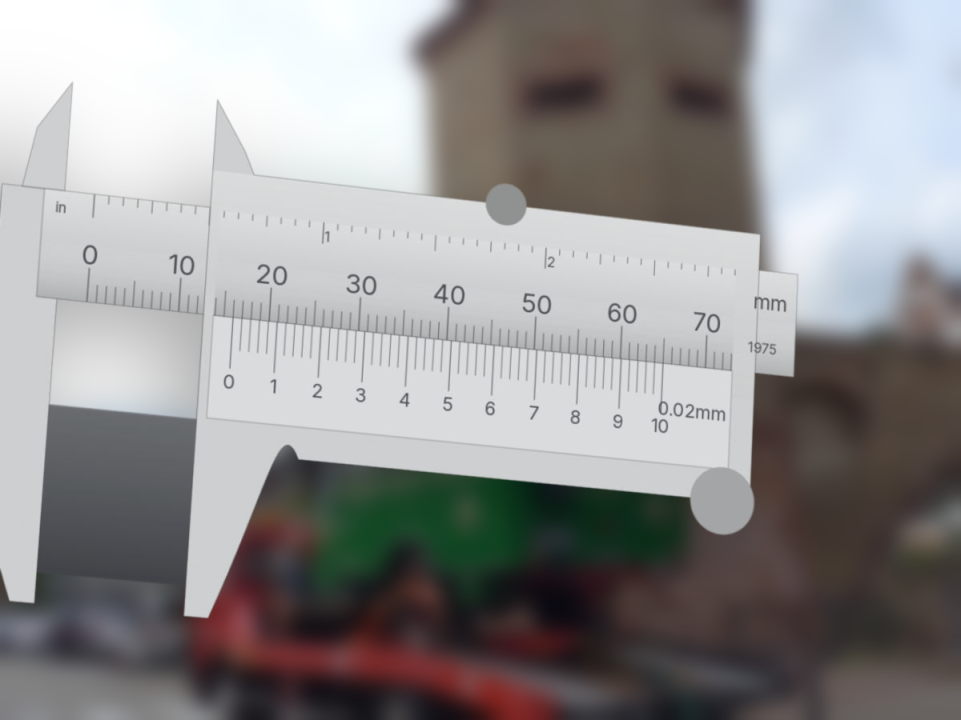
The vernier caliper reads 16.0 mm
